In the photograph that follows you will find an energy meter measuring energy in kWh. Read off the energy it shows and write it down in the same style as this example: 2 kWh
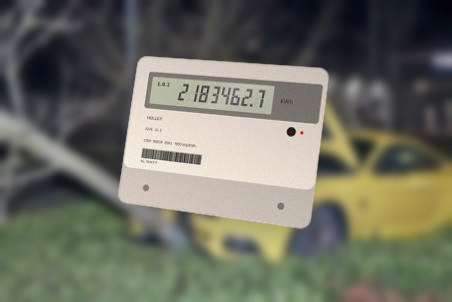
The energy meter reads 2183462.7 kWh
